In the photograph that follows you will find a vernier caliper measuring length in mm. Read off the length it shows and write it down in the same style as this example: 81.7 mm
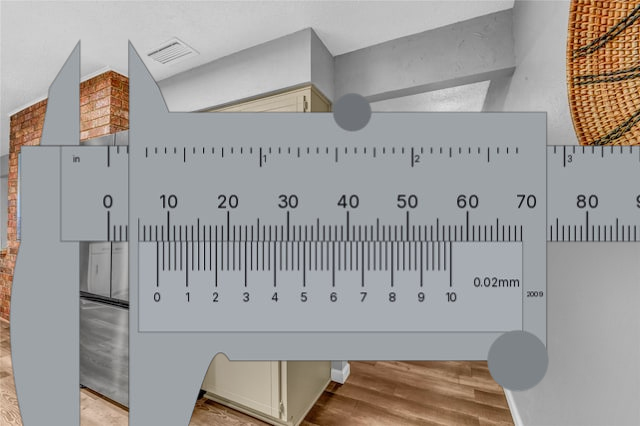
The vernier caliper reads 8.2 mm
